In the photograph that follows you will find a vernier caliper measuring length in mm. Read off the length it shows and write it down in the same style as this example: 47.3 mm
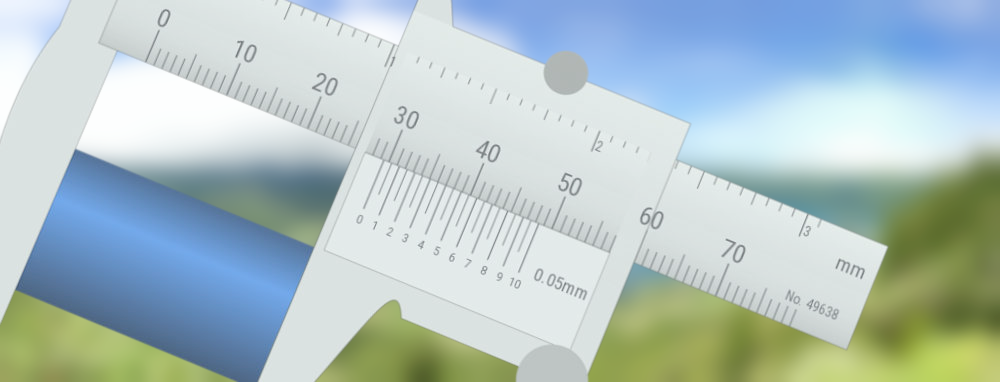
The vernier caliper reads 29.4 mm
